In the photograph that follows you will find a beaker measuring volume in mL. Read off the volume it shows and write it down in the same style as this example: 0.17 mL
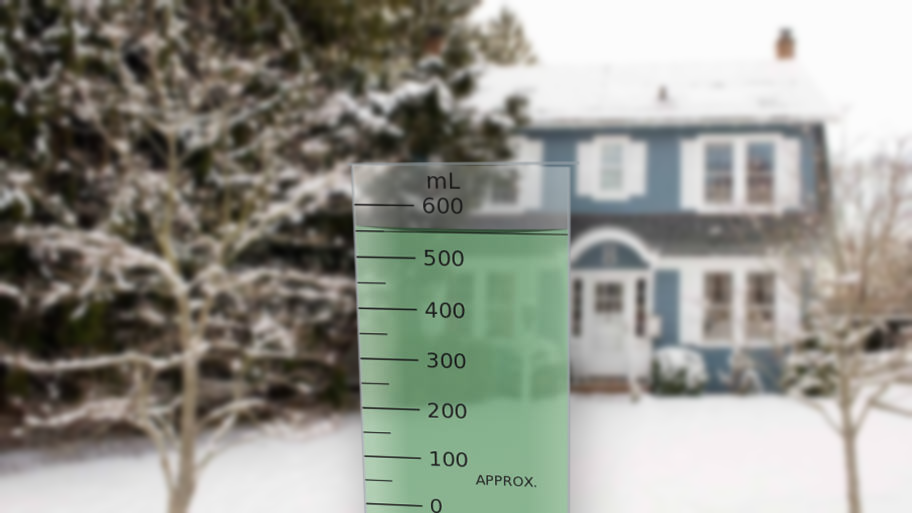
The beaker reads 550 mL
